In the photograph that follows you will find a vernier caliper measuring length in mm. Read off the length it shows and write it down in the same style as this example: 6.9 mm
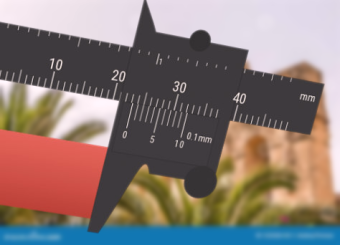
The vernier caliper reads 23.2 mm
